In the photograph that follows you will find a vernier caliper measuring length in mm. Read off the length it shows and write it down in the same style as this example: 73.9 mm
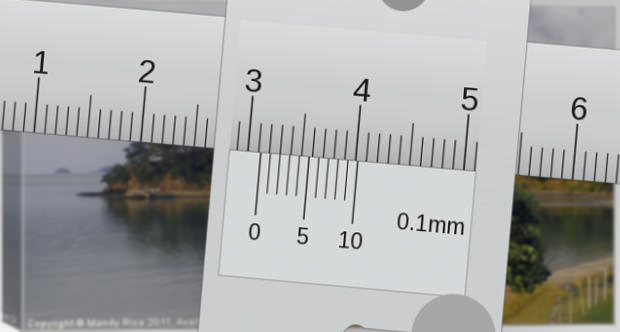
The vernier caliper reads 31.2 mm
